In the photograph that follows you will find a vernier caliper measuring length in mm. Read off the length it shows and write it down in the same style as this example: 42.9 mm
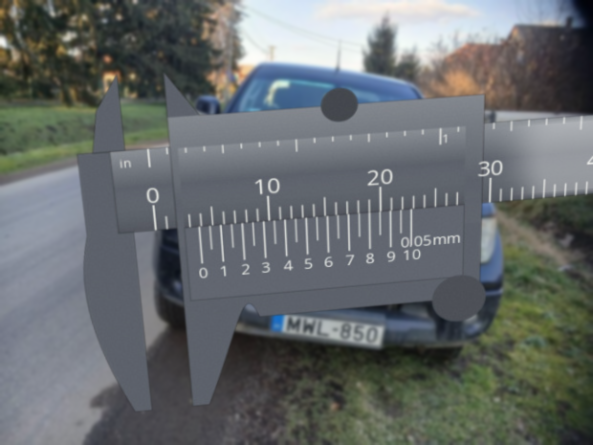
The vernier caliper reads 3.8 mm
